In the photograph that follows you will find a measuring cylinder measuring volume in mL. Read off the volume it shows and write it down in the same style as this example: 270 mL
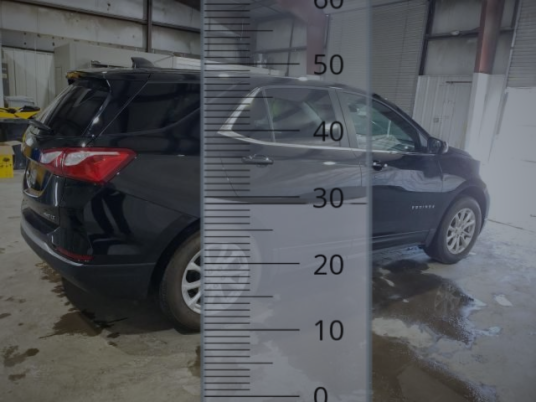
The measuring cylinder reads 29 mL
